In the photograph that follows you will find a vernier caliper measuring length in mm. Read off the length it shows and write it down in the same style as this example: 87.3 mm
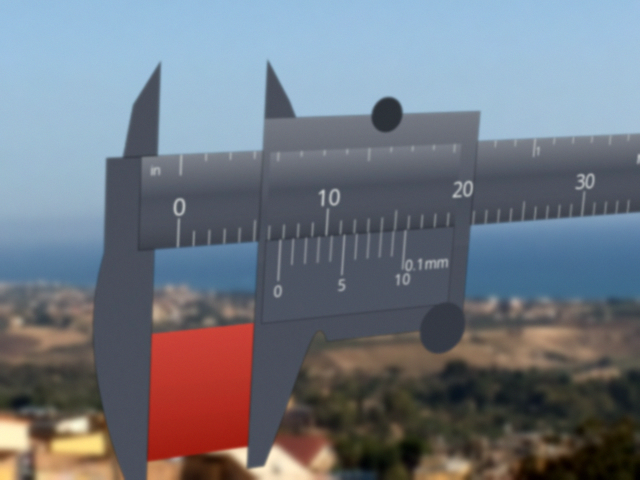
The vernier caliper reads 6.8 mm
